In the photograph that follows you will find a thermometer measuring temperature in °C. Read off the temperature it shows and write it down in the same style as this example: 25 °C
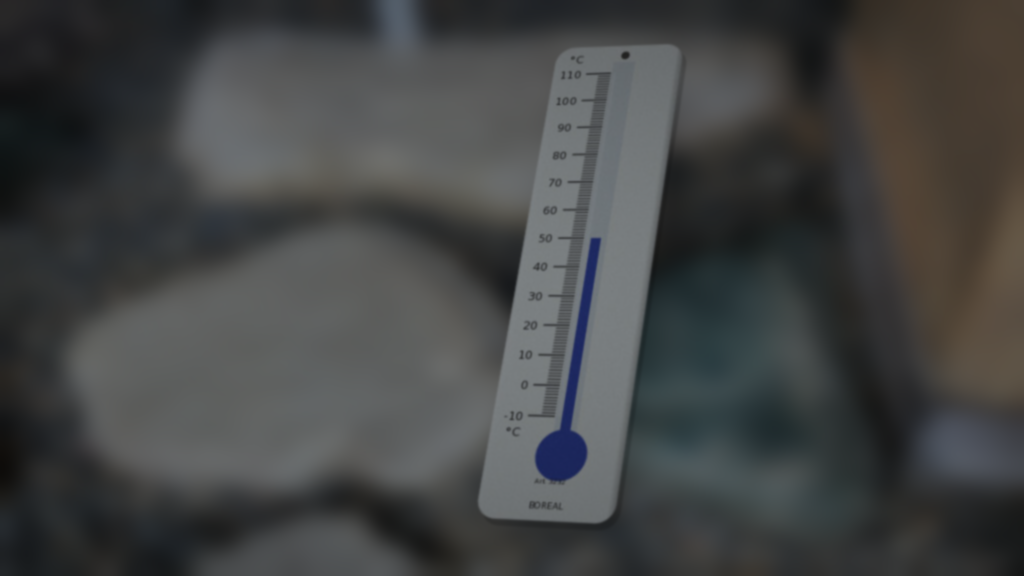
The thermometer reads 50 °C
